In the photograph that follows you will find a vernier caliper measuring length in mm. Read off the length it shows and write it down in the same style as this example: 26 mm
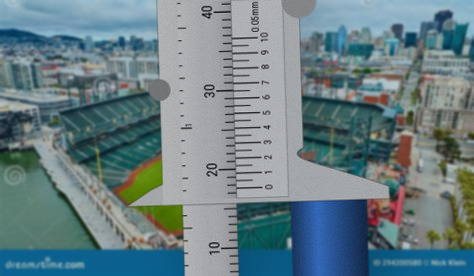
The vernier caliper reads 17.6 mm
